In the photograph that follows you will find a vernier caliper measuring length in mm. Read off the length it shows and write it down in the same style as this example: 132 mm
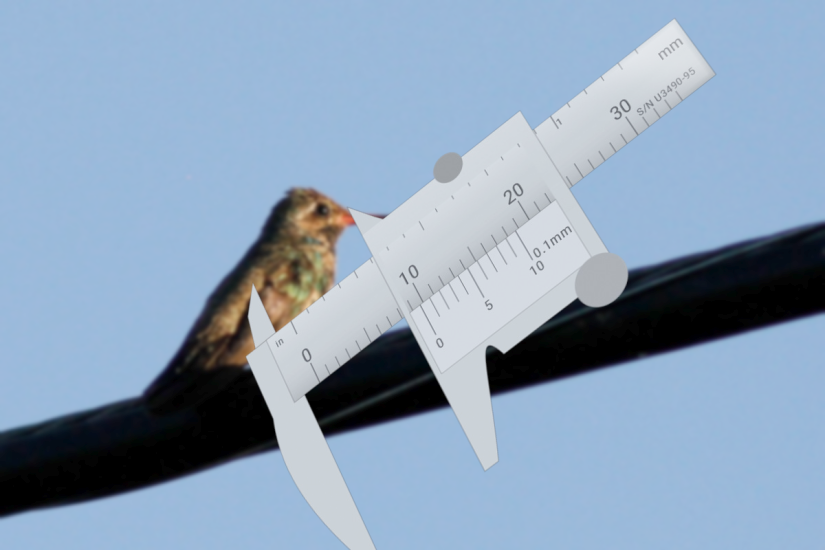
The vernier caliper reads 9.7 mm
